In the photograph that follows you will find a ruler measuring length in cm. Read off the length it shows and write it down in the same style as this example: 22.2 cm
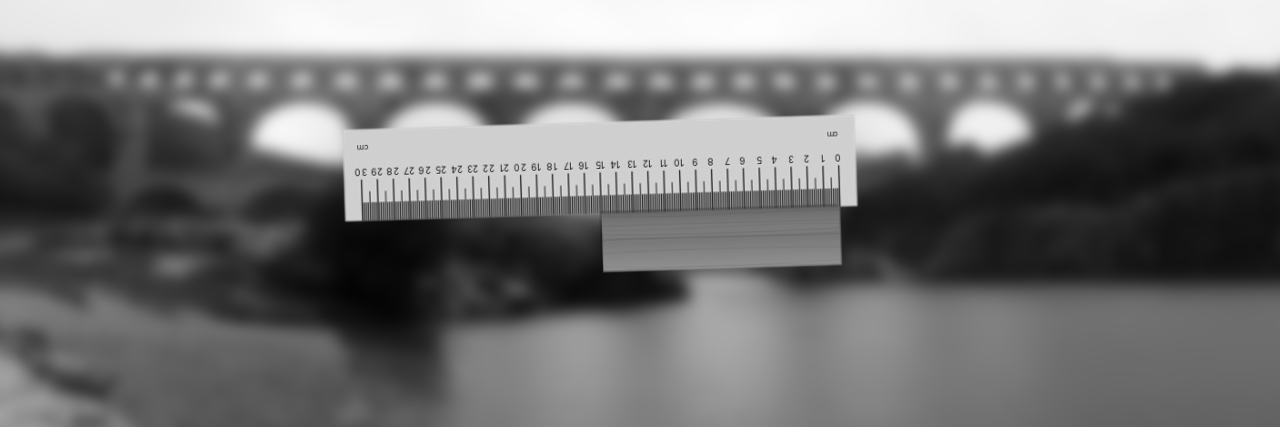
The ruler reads 15 cm
